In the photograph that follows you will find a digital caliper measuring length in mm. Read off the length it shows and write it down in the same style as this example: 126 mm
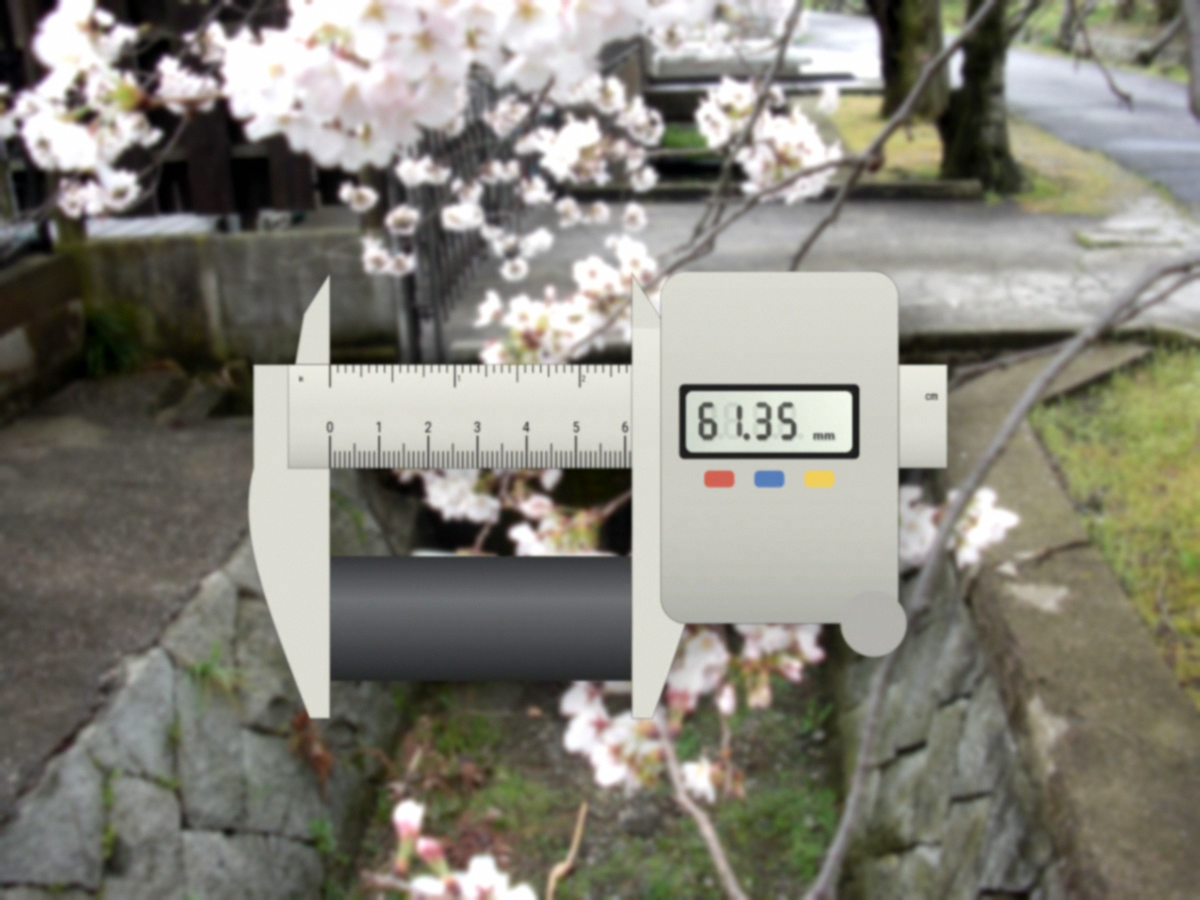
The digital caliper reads 61.35 mm
